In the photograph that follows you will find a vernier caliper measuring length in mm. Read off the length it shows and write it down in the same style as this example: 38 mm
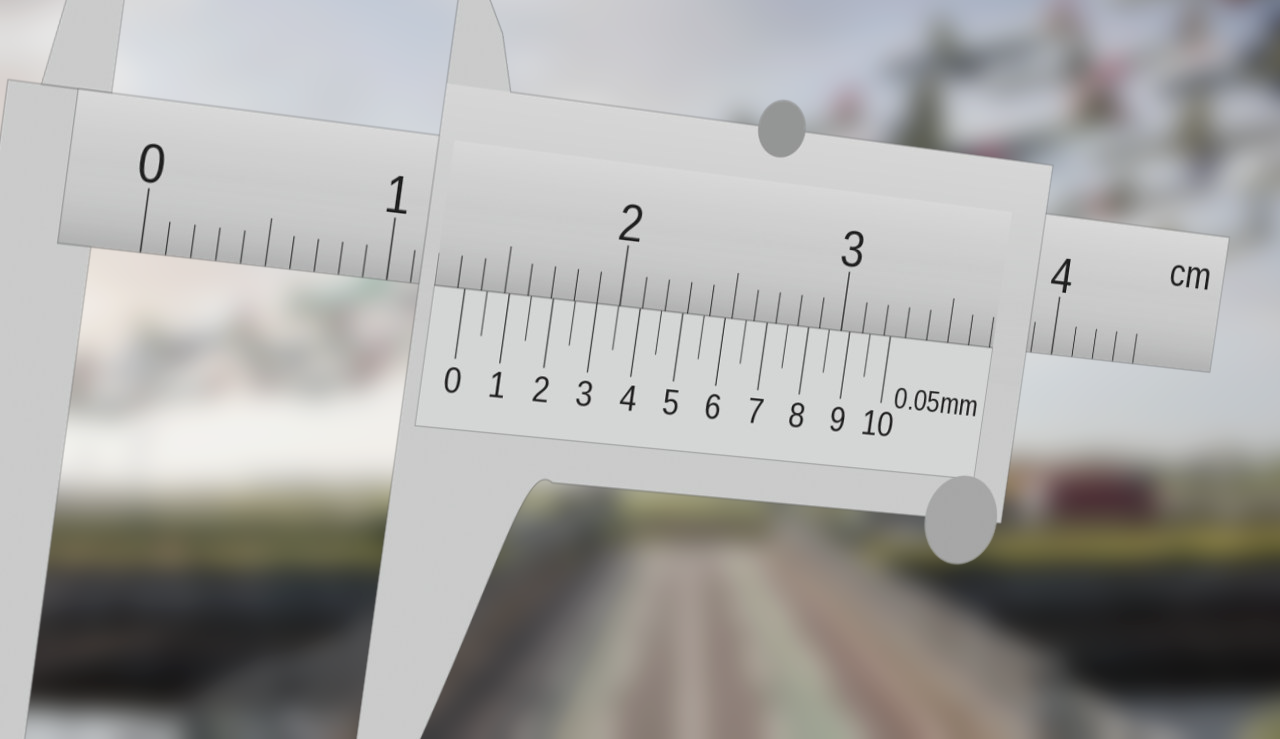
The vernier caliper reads 13.3 mm
